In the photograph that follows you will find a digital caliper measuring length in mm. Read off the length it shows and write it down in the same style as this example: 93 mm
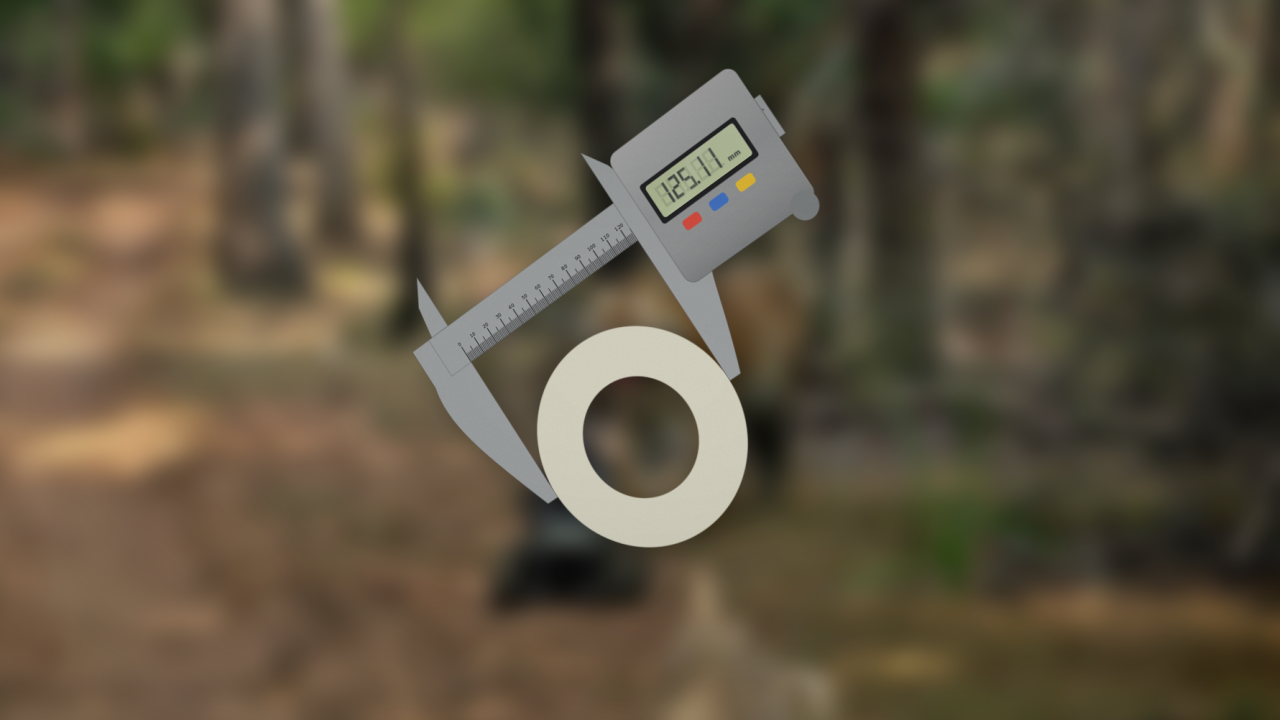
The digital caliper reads 125.11 mm
